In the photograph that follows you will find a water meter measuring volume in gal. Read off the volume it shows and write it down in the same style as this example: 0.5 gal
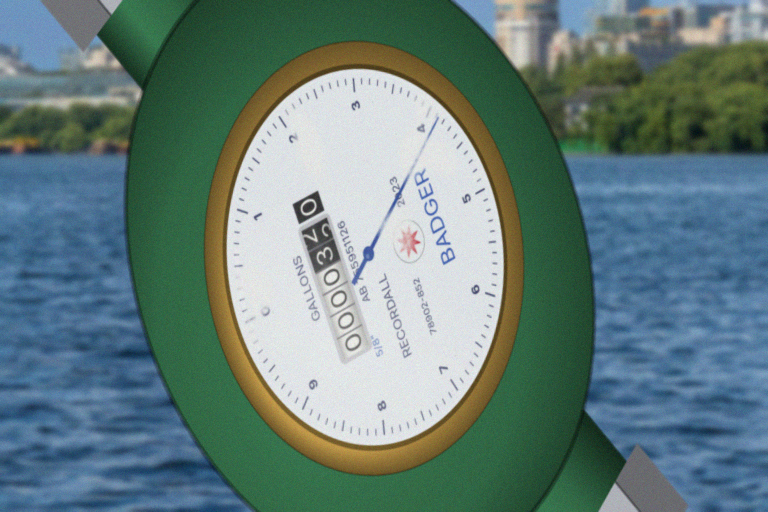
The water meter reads 324.1 gal
